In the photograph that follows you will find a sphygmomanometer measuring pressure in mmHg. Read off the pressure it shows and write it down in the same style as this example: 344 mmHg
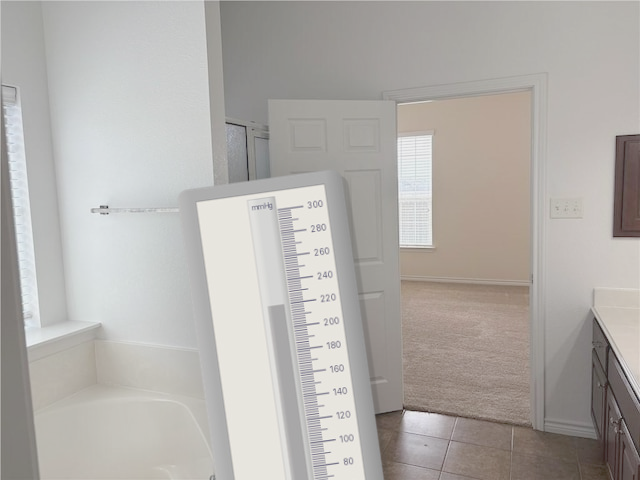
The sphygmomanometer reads 220 mmHg
